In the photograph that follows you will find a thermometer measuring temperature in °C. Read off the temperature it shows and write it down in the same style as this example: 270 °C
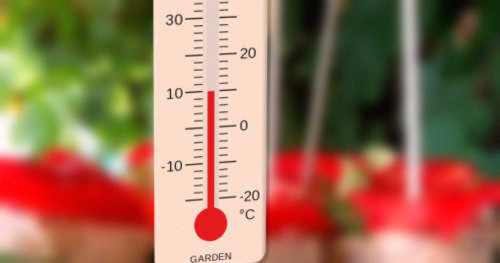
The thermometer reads 10 °C
